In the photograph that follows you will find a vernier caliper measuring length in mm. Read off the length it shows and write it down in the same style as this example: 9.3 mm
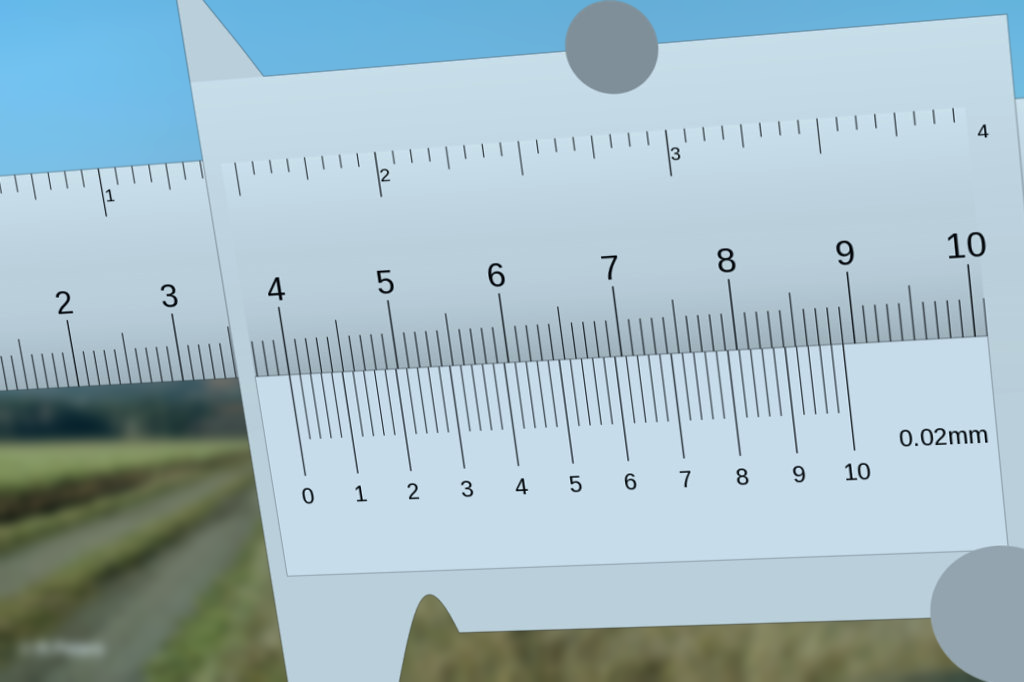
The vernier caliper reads 40.0 mm
